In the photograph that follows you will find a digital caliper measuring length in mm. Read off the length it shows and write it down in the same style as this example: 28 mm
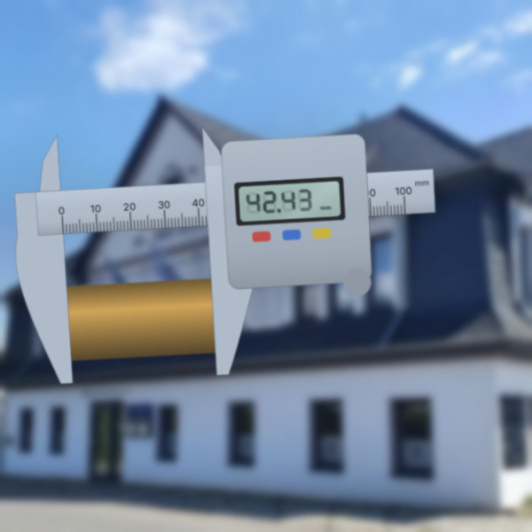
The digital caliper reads 42.43 mm
